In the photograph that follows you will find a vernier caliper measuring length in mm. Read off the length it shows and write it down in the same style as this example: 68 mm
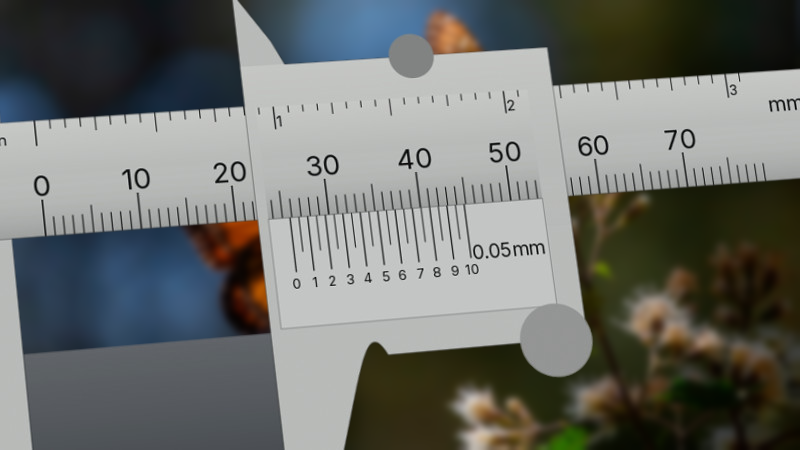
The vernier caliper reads 25.8 mm
